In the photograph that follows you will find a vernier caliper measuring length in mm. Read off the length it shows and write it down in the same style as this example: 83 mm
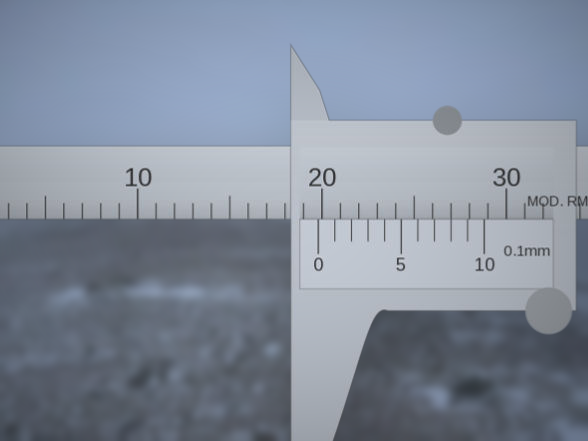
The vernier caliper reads 19.8 mm
